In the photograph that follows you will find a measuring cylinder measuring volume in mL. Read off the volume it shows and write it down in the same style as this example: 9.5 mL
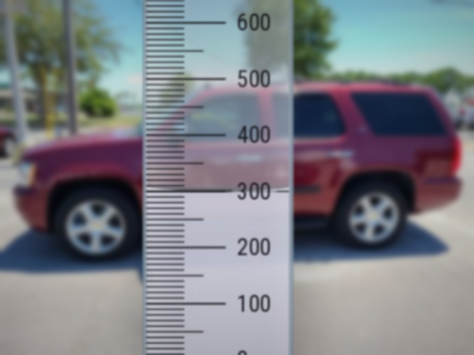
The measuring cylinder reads 300 mL
